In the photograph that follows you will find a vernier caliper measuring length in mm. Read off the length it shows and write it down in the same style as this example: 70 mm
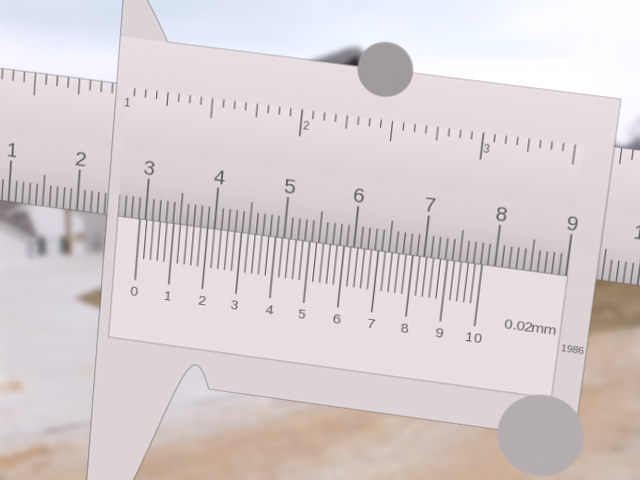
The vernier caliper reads 29.2 mm
